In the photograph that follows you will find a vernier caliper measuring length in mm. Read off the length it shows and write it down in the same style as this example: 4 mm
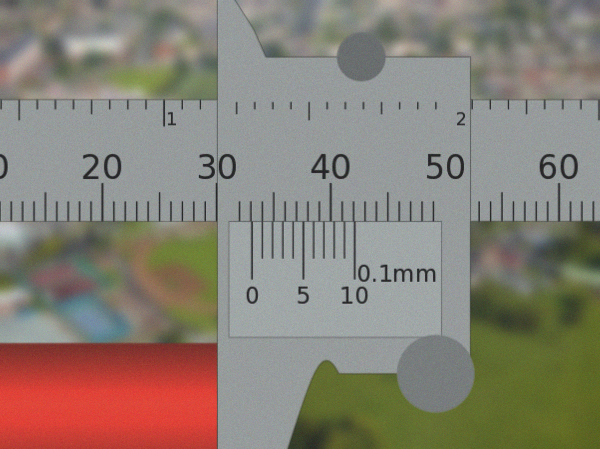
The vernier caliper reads 33.1 mm
